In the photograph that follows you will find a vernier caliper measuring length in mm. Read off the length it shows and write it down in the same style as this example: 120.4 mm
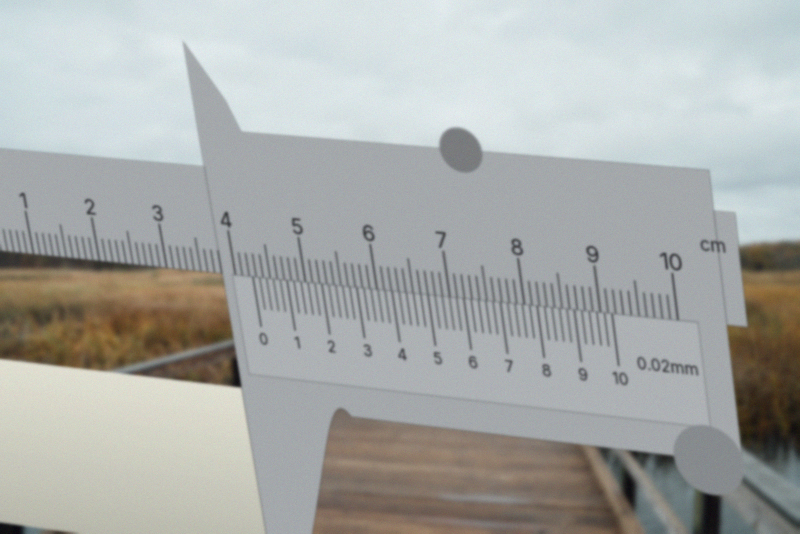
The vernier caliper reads 42.5 mm
